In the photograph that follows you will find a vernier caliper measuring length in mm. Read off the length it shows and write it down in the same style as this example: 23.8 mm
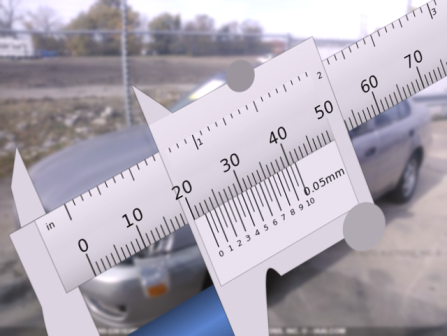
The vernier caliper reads 22.2 mm
